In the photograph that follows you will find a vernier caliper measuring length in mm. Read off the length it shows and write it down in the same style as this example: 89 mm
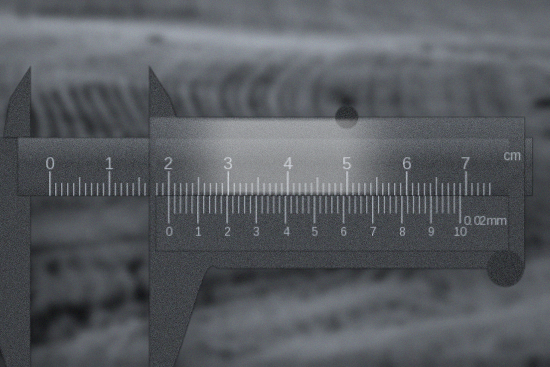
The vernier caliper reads 20.0 mm
